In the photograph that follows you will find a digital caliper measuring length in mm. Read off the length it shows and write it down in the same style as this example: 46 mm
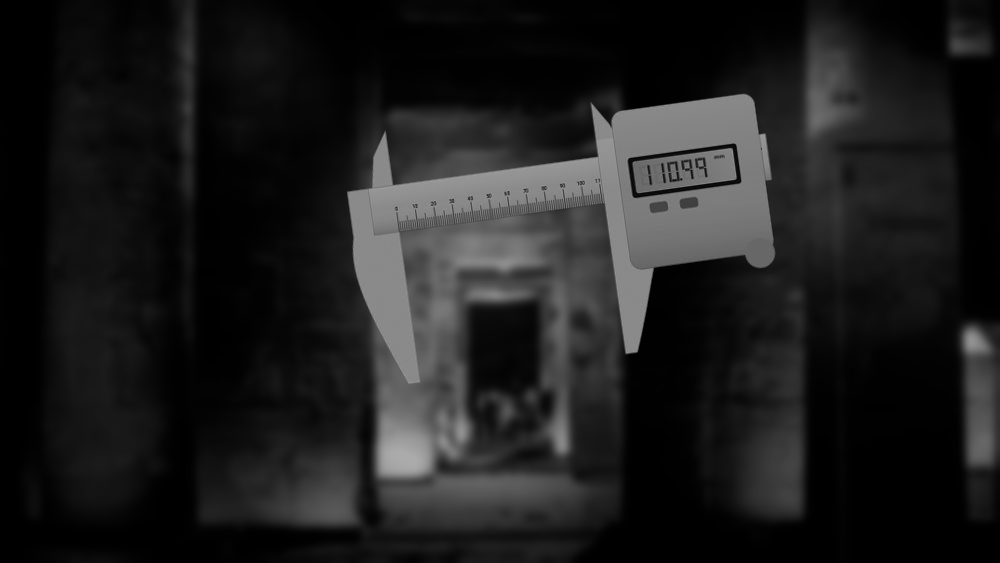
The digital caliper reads 110.99 mm
